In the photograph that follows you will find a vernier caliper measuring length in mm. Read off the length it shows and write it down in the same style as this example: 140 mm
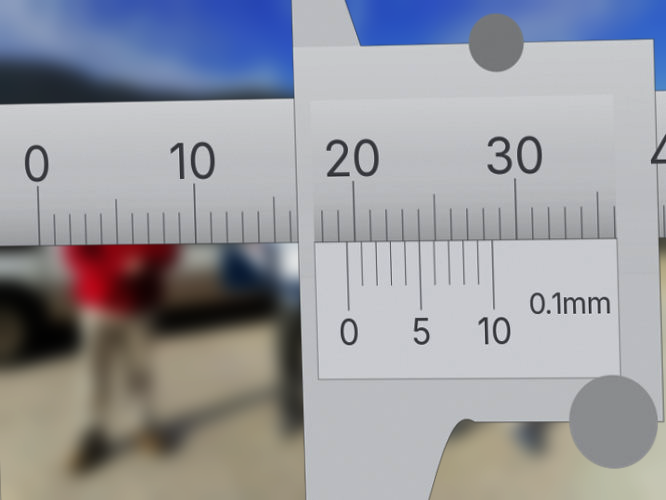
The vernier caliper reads 19.5 mm
